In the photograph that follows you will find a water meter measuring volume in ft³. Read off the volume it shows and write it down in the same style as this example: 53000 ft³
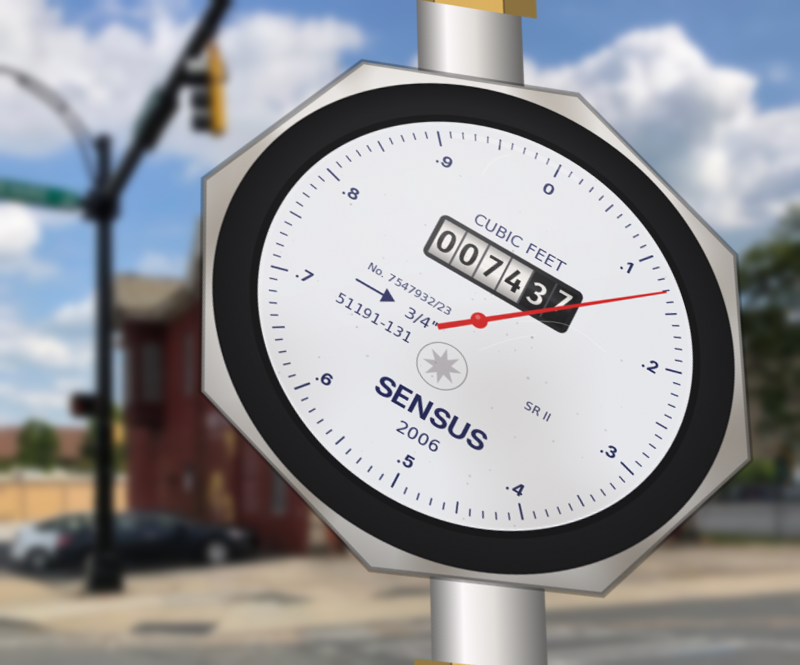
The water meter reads 7437.13 ft³
